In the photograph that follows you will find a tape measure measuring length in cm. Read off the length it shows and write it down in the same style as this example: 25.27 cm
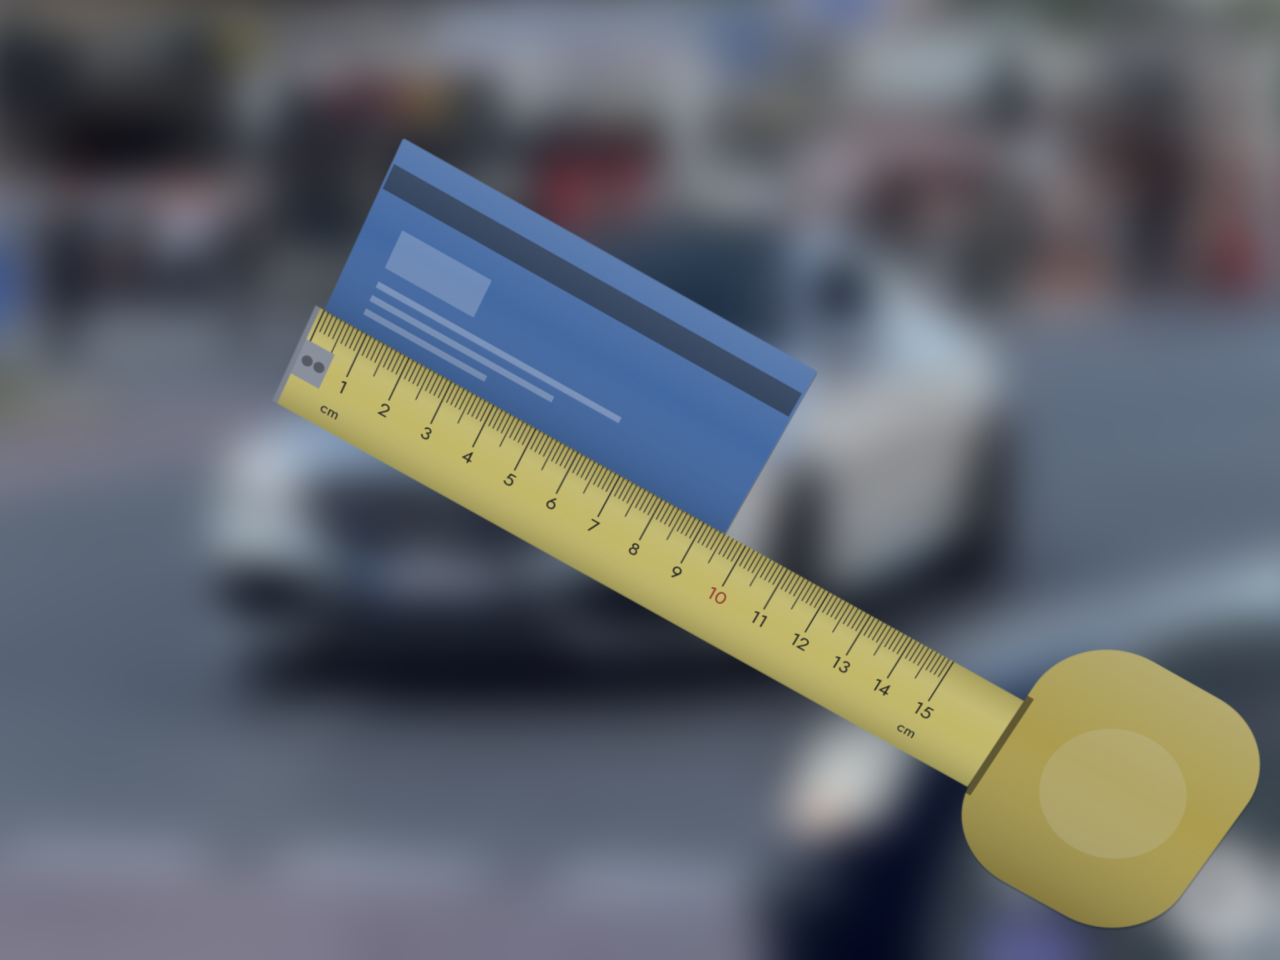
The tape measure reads 9.5 cm
